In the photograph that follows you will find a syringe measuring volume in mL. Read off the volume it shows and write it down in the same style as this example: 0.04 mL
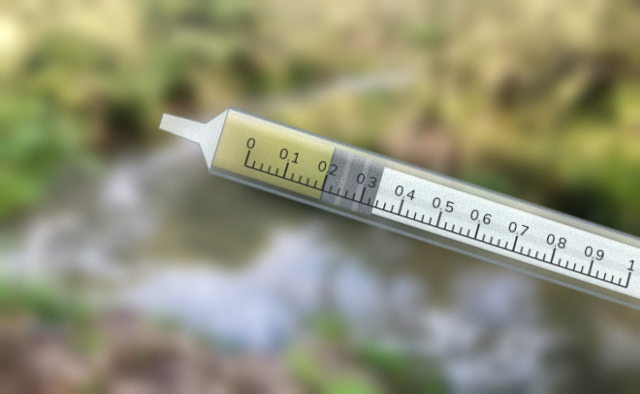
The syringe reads 0.2 mL
